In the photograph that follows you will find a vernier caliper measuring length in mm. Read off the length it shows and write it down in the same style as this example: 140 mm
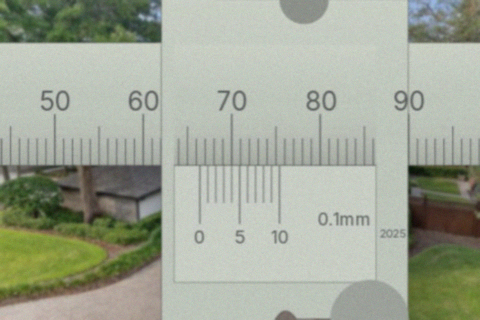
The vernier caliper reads 66.4 mm
